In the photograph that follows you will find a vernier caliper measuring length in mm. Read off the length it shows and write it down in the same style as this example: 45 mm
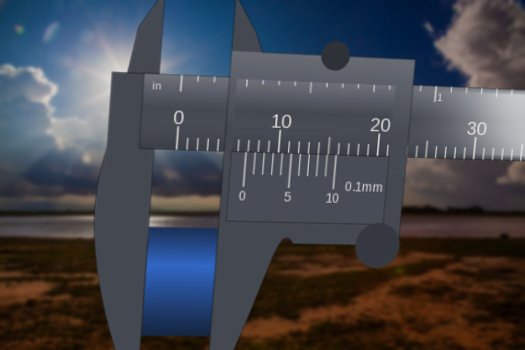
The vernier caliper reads 6.8 mm
